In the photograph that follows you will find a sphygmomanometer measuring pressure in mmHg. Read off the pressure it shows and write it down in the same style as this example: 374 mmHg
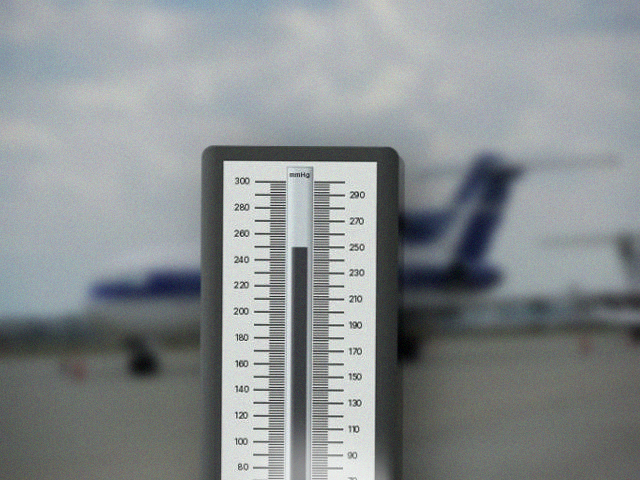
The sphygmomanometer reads 250 mmHg
